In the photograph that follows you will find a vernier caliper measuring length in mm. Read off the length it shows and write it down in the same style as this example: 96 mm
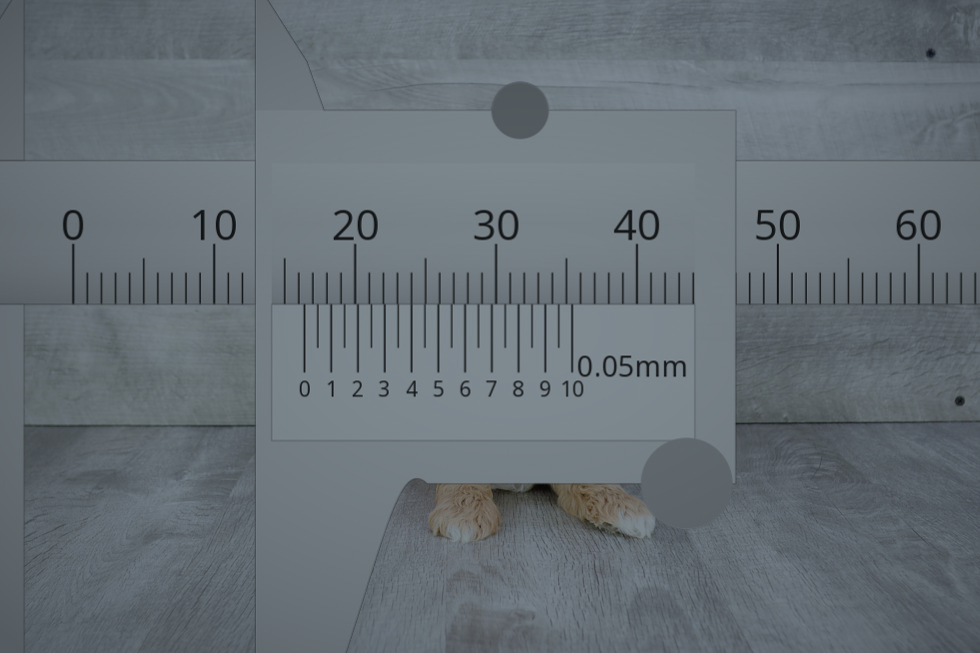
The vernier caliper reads 16.4 mm
